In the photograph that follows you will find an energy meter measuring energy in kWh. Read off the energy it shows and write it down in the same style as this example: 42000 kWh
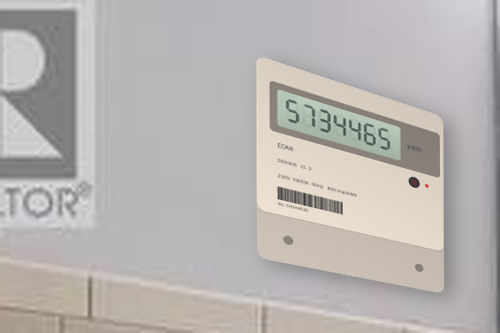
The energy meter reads 5734465 kWh
